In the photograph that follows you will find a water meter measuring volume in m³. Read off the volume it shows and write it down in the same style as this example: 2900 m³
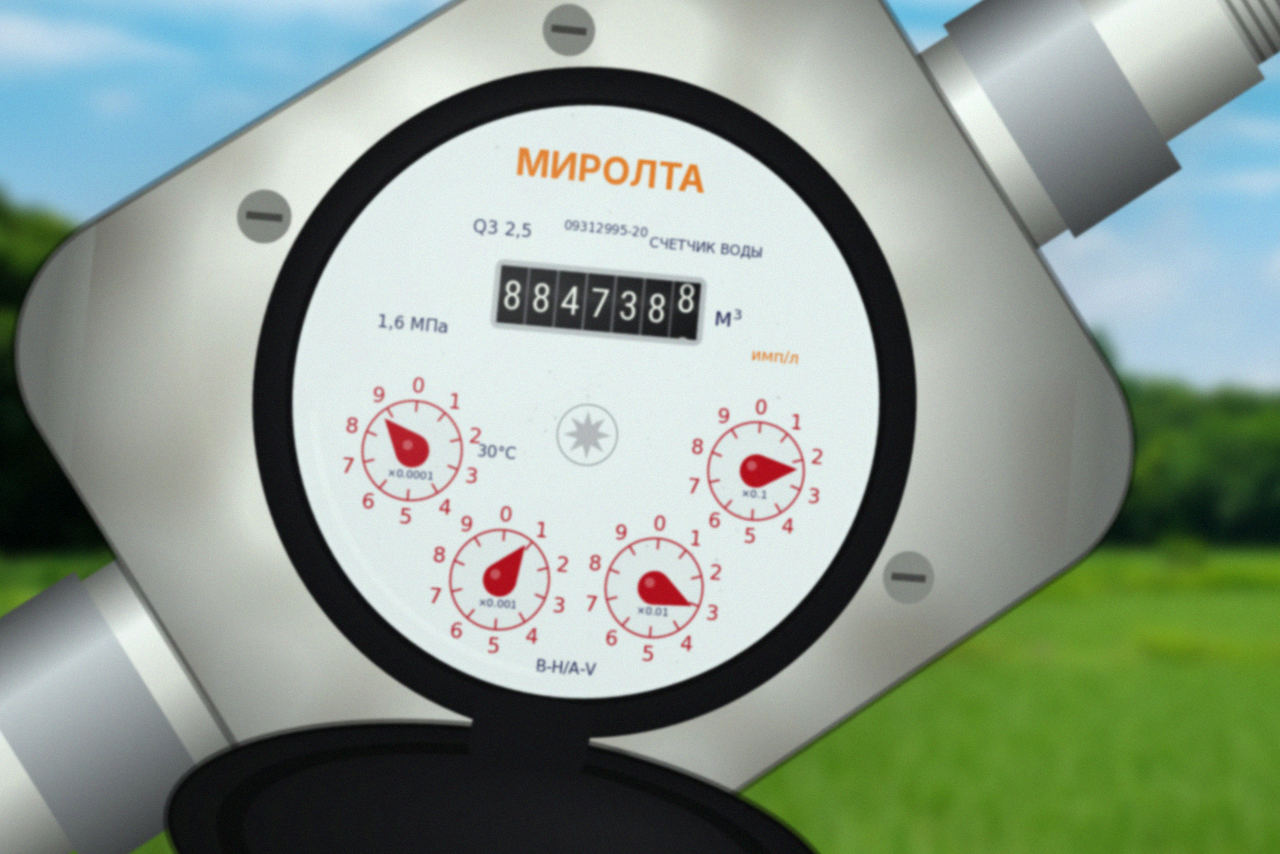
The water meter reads 8847388.2308 m³
